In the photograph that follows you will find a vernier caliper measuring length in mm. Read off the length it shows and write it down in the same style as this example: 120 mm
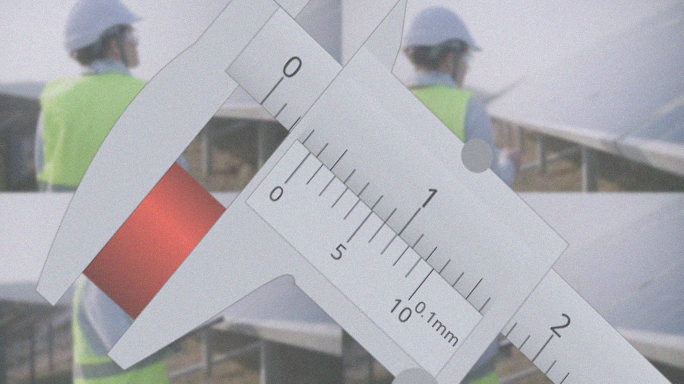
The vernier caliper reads 3.6 mm
